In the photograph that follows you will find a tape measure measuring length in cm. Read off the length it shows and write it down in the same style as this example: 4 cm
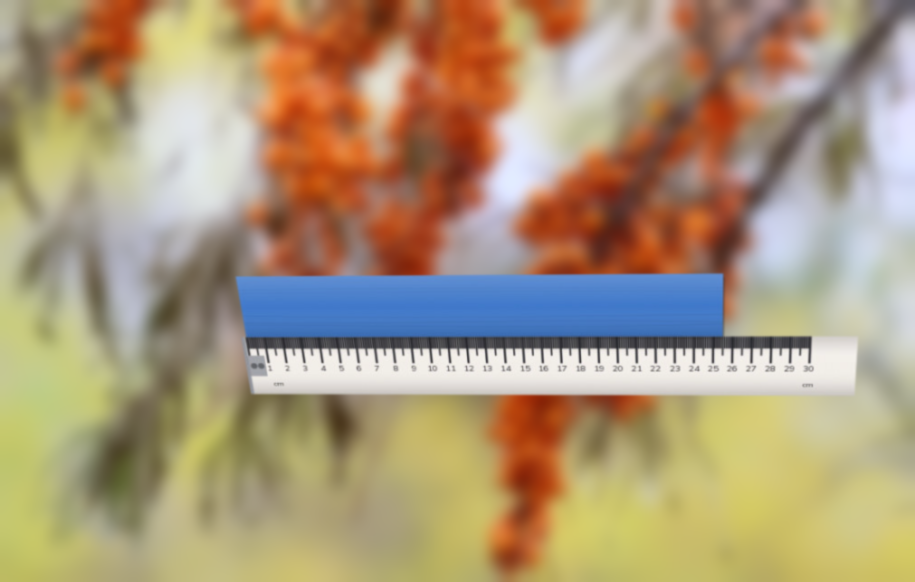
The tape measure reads 25.5 cm
